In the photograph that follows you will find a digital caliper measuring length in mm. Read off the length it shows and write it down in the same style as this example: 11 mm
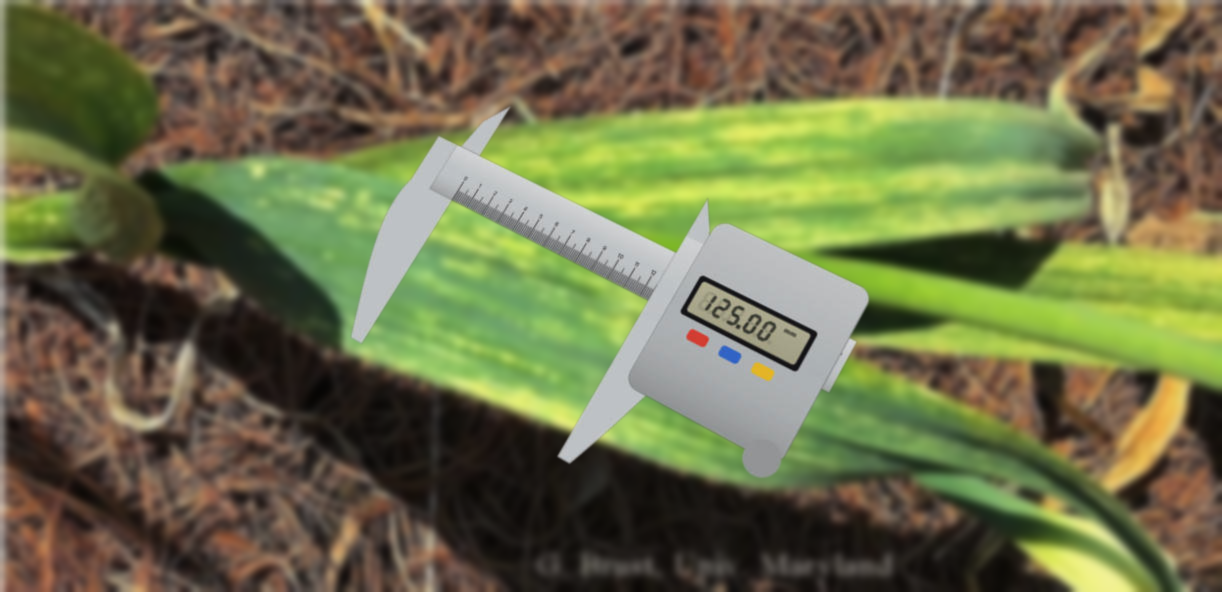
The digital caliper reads 125.00 mm
